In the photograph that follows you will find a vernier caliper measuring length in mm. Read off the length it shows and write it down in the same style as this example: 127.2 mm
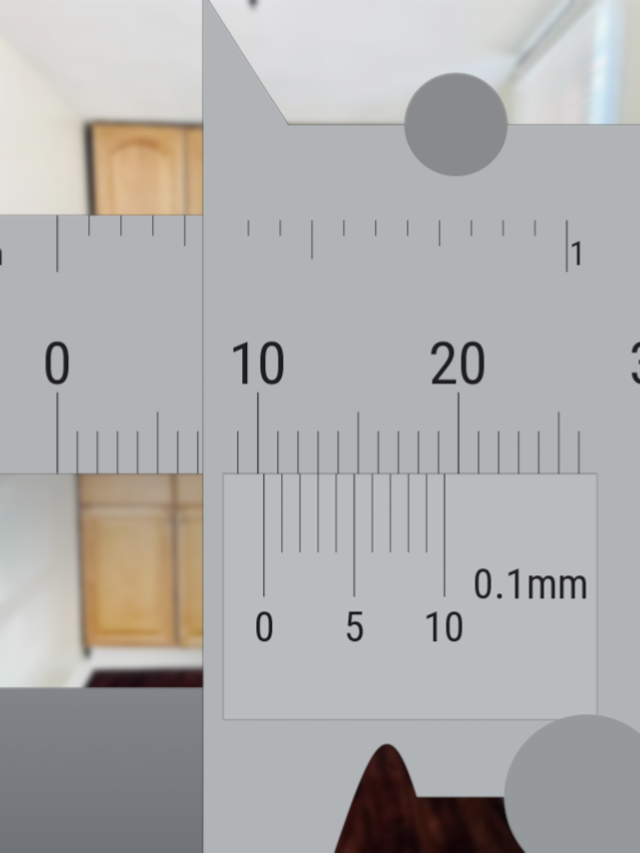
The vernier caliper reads 10.3 mm
